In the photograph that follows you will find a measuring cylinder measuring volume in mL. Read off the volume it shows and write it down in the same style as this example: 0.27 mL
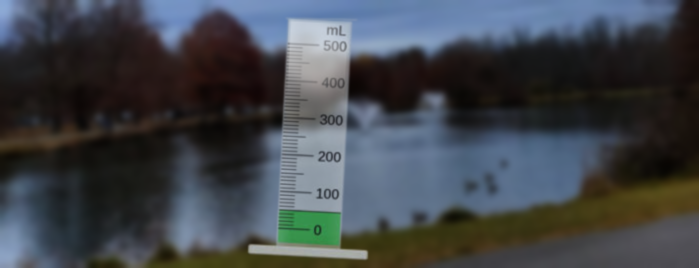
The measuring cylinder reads 50 mL
